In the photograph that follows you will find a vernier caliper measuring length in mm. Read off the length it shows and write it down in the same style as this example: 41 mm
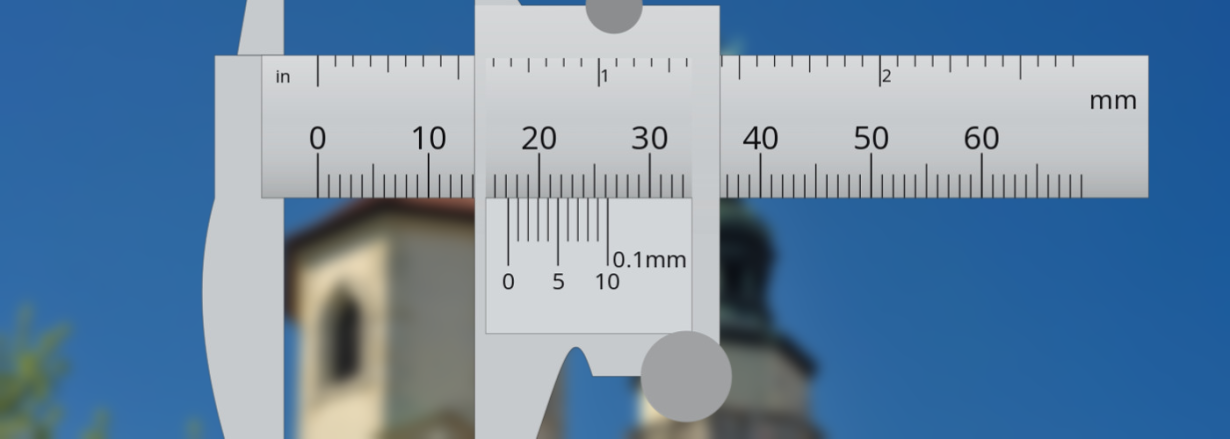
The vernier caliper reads 17.2 mm
